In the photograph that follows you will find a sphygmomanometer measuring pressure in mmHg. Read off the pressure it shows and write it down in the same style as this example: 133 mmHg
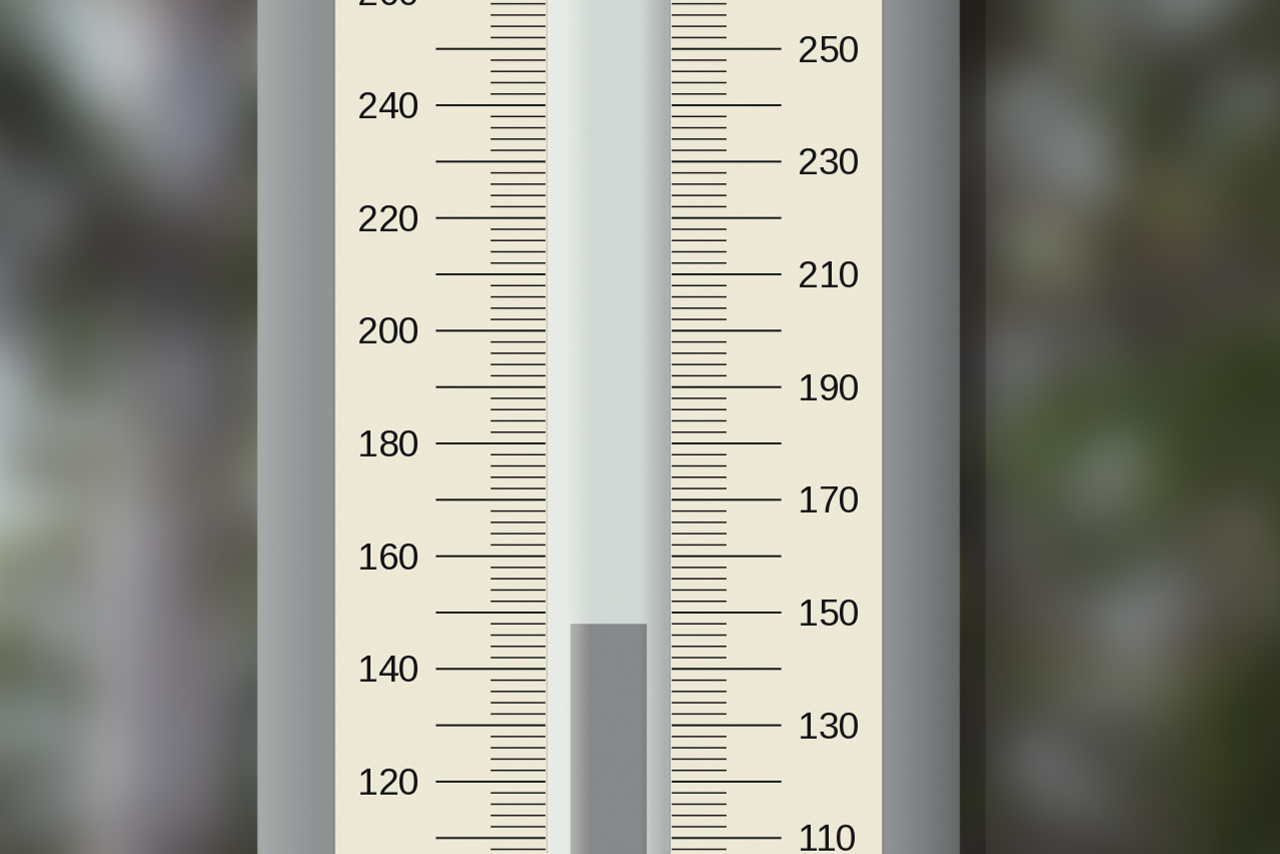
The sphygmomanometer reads 148 mmHg
